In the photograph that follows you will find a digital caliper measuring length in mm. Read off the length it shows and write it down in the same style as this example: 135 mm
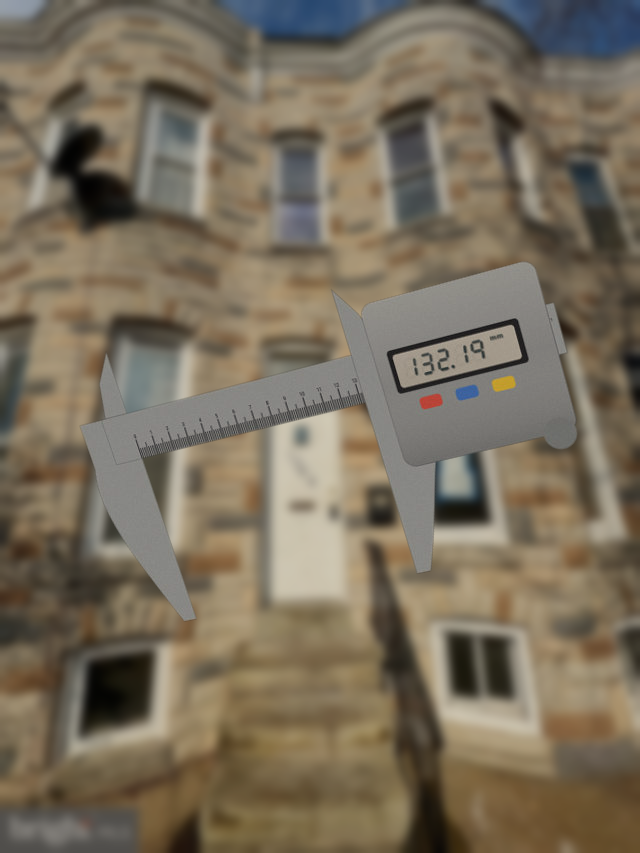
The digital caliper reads 132.19 mm
